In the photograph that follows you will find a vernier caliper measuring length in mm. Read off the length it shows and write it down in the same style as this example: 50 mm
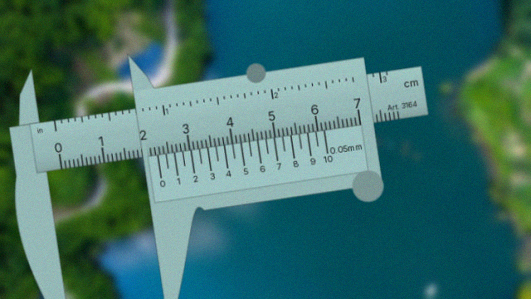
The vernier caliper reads 22.5 mm
